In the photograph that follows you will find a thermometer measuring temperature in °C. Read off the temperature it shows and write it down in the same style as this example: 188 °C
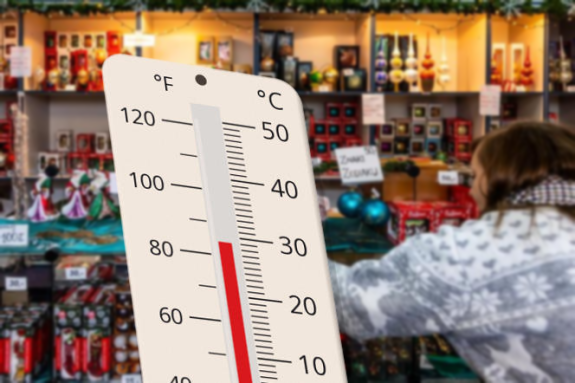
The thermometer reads 29 °C
